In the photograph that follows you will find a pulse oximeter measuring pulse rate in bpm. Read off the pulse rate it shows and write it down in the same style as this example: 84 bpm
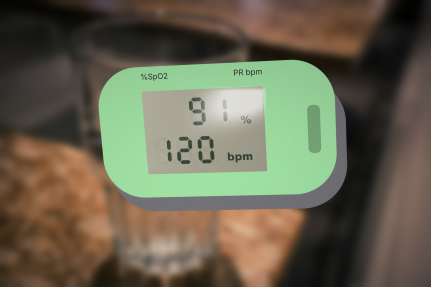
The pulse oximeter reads 120 bpm
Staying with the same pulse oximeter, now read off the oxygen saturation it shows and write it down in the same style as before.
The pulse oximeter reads 91 %
